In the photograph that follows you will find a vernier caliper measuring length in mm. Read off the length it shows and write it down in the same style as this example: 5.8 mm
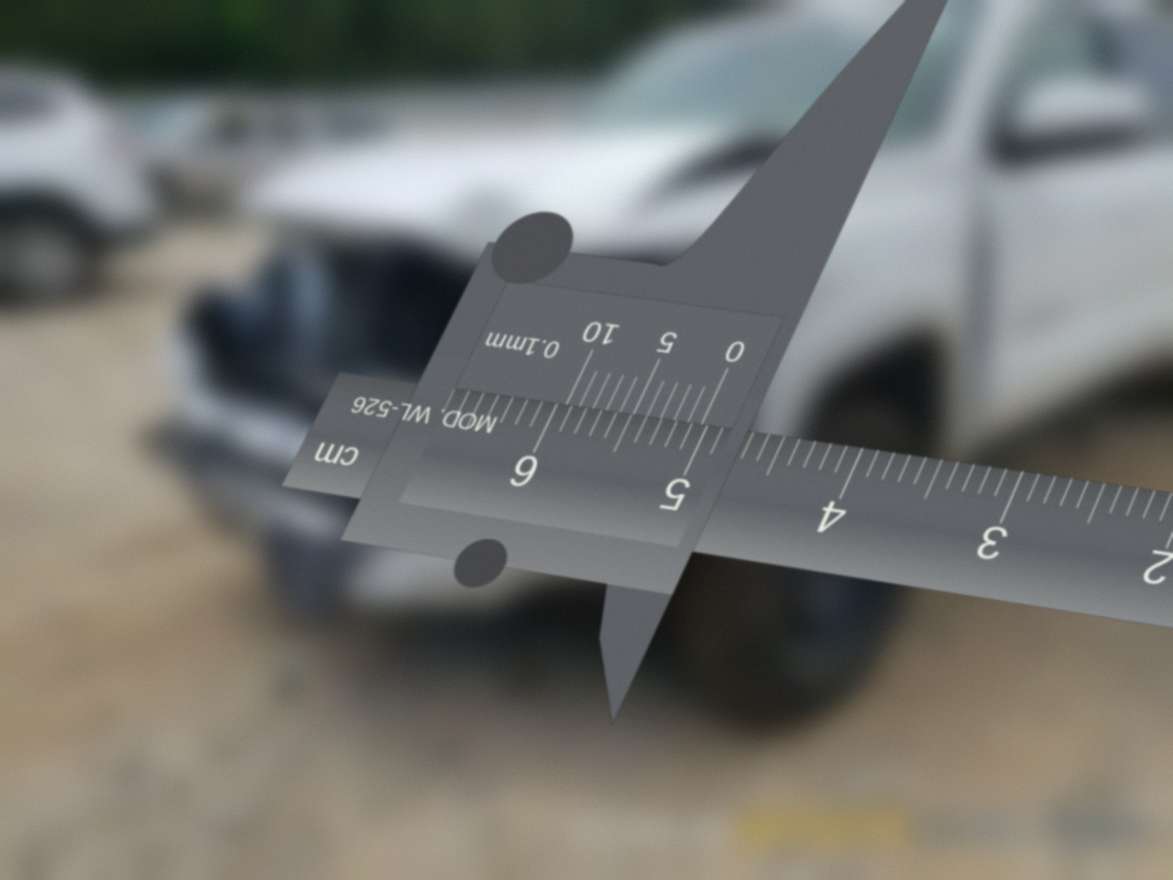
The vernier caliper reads 50.4 mm
